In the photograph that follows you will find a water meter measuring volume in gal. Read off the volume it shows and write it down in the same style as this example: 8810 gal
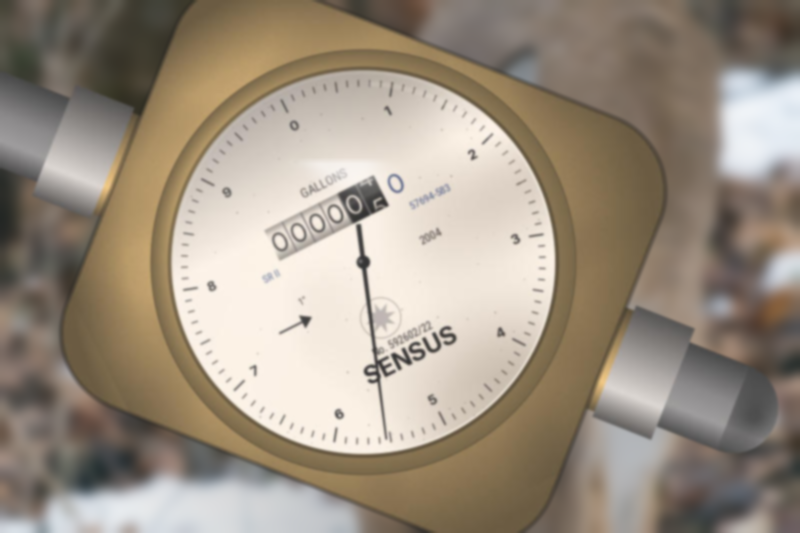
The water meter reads 45.5 gal
